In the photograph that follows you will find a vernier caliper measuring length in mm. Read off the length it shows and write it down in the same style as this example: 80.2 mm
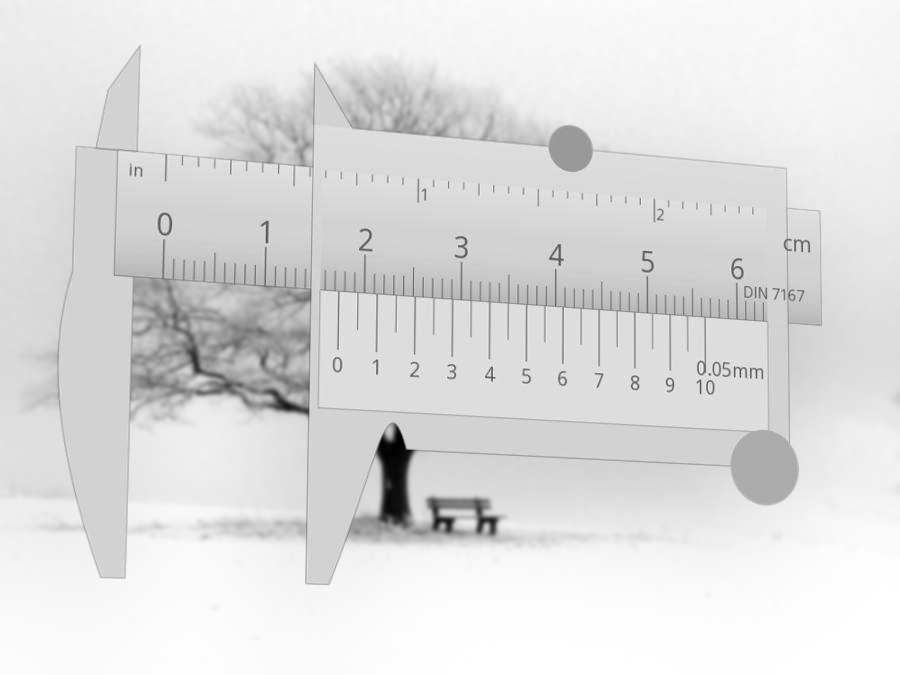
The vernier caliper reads 17.4 mm
